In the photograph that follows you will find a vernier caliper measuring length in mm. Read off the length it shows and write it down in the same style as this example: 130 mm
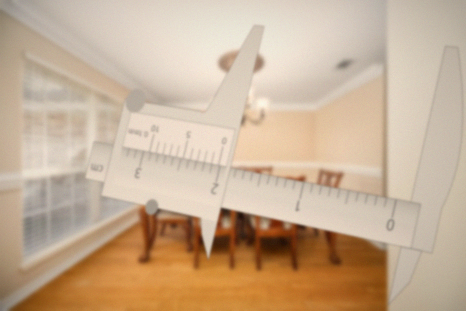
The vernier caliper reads 20.2 mm
